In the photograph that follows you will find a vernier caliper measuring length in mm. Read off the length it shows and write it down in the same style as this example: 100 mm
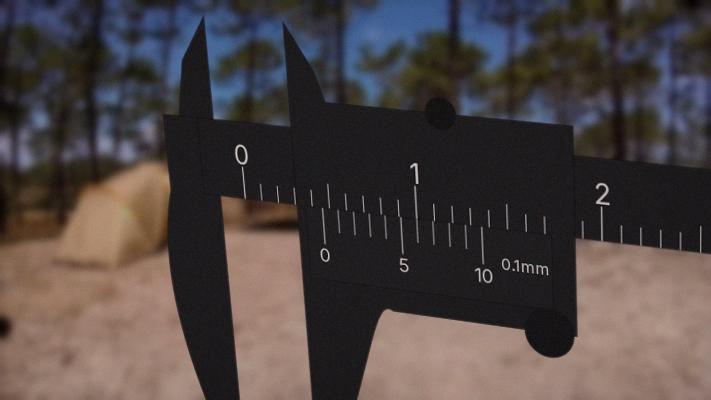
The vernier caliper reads 4.6 mm
